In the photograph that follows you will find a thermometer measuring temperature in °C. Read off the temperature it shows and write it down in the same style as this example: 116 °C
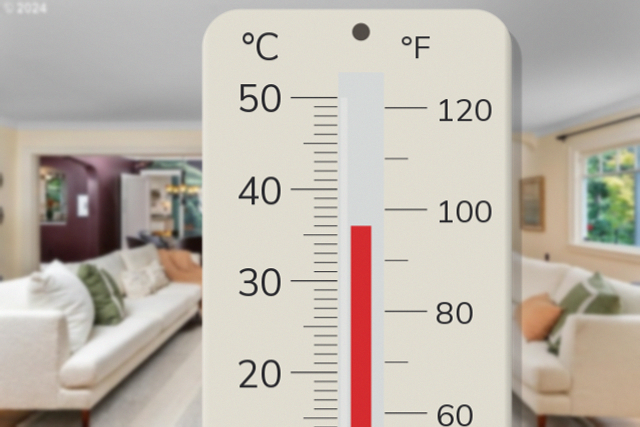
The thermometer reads 36 °C
